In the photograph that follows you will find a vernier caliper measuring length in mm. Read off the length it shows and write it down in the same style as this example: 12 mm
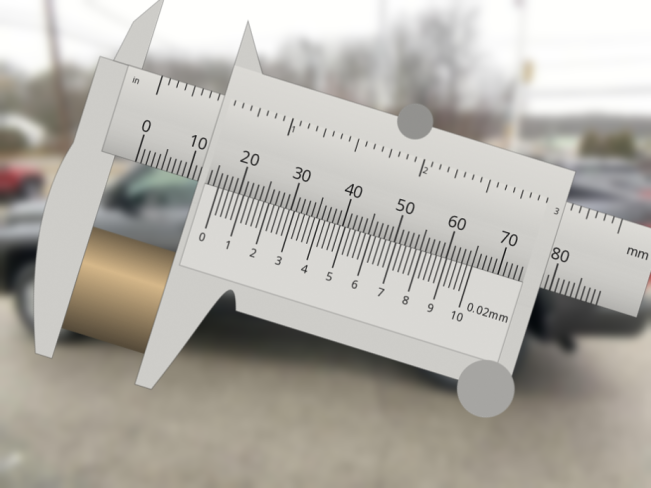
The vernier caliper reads 16.0 mm
